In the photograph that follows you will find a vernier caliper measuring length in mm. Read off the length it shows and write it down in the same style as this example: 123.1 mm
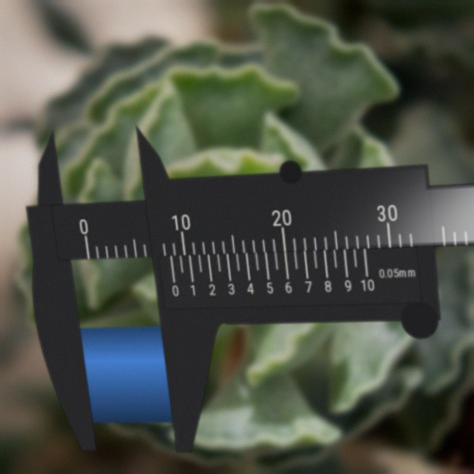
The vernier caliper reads 8.6 mm
